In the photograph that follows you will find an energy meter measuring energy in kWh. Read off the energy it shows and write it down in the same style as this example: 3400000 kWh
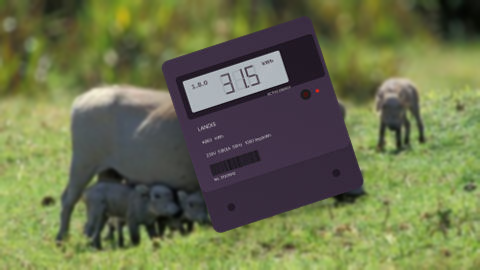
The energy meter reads 31.5 kWh
